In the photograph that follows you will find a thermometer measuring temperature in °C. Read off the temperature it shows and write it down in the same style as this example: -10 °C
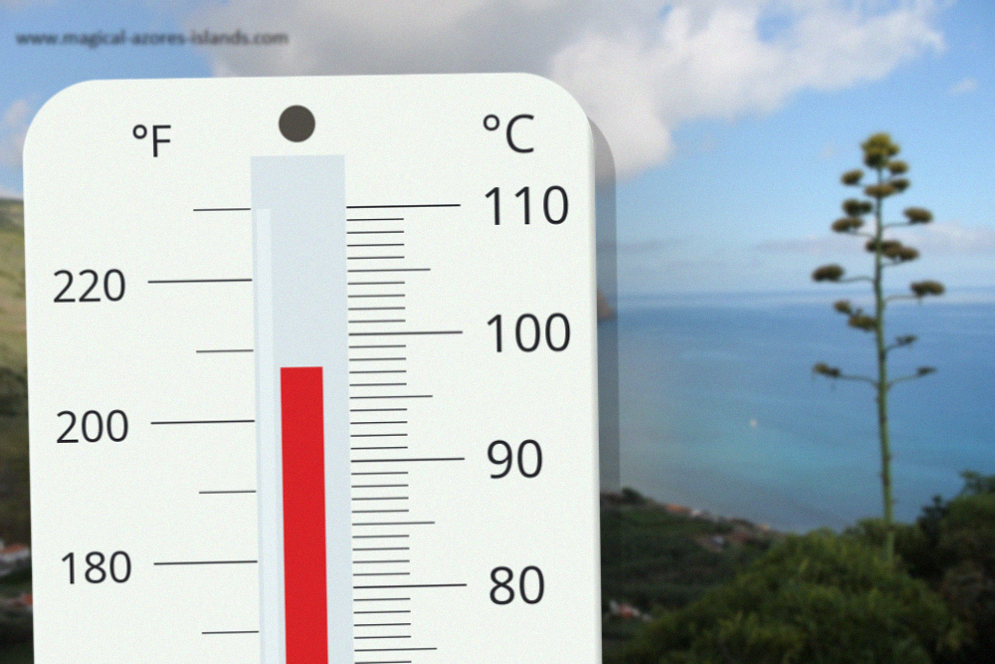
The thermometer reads 97.5 °C
